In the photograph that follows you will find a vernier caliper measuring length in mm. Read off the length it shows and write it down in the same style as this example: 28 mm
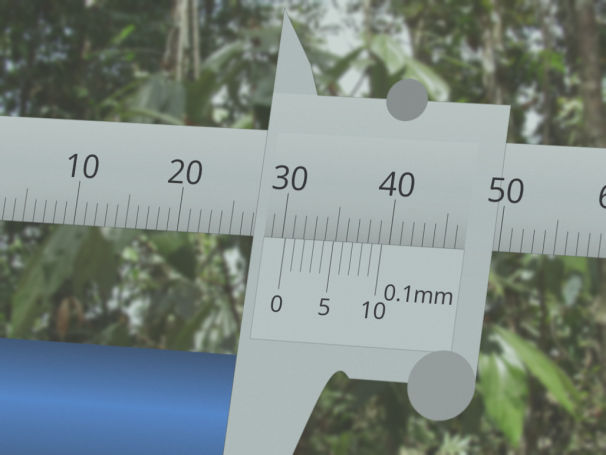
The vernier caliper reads 30.3 mm
